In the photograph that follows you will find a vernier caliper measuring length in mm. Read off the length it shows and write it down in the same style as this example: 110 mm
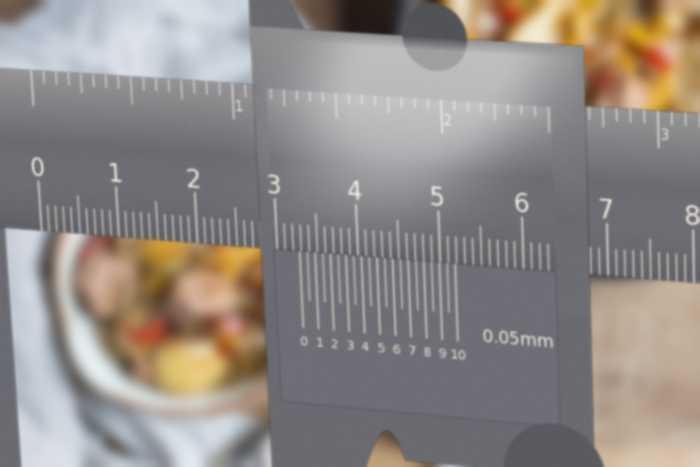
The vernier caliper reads 32.8 mm
